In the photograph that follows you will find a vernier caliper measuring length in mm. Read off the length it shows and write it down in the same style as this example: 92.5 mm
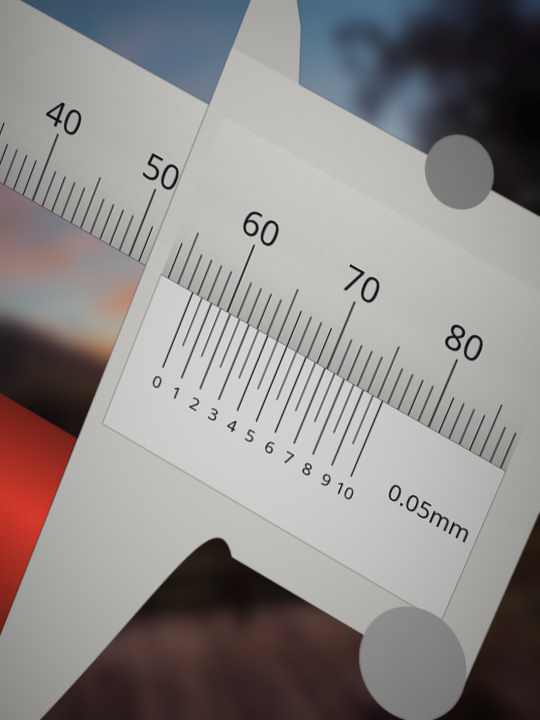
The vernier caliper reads 56.5 mm
